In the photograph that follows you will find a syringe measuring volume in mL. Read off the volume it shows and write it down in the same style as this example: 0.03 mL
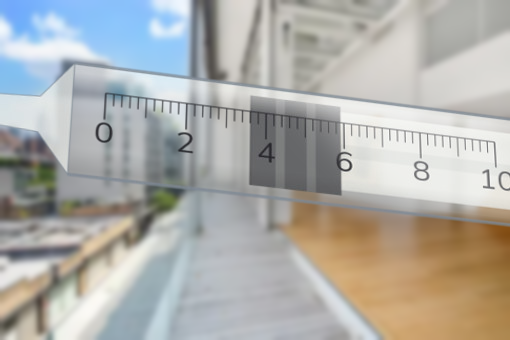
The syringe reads 3.6 mL
